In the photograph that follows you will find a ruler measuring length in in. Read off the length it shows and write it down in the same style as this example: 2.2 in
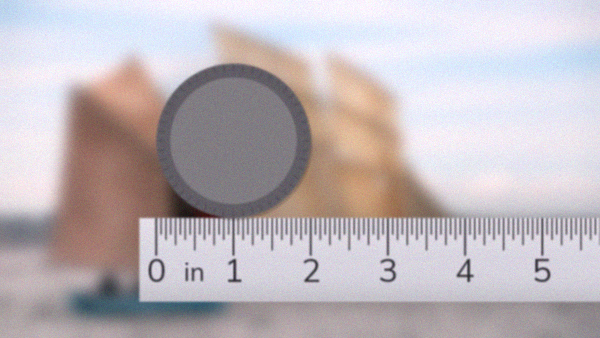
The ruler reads 2 in
